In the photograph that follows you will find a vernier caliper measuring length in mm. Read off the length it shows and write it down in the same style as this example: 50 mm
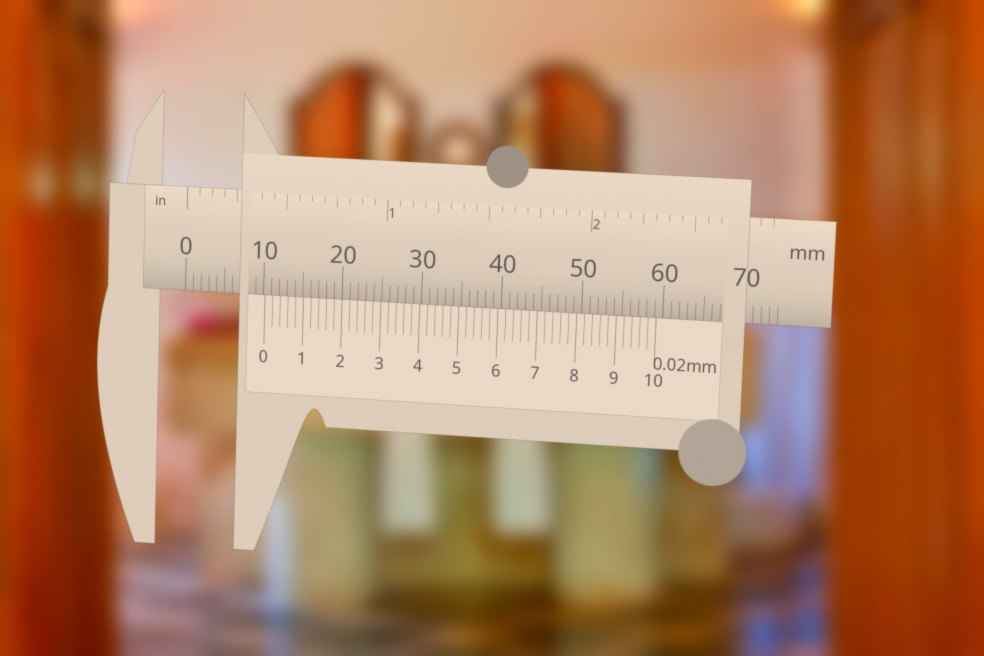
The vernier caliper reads 10.2 mm
